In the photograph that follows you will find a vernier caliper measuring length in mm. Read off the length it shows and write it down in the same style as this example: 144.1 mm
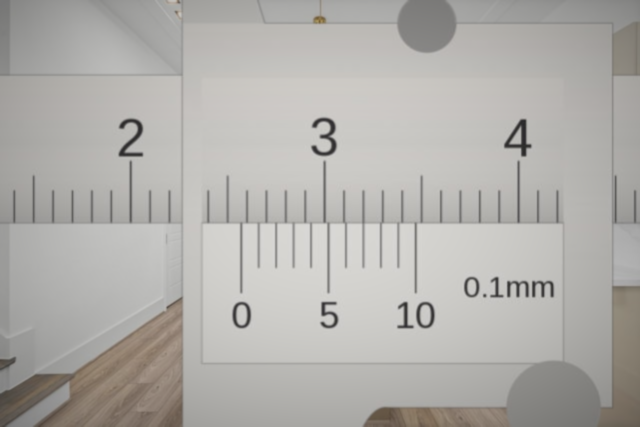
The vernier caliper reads 25.7 mm
